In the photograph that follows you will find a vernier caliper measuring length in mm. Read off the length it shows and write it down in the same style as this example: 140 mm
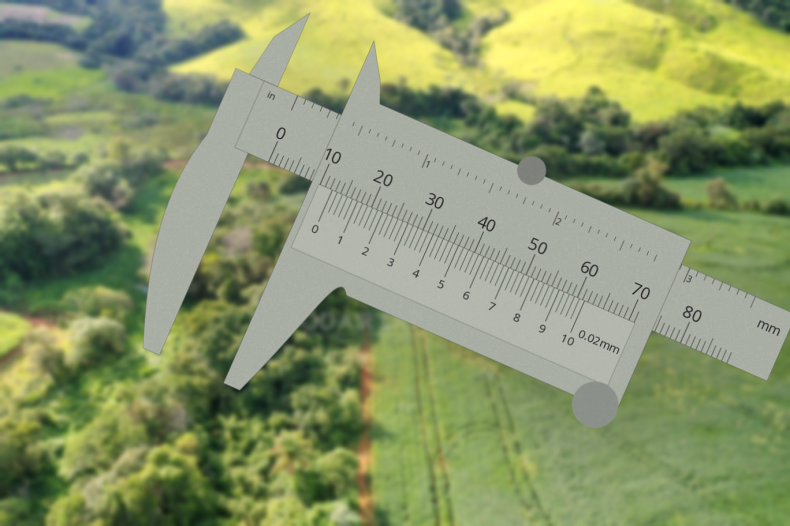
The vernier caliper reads 12.4 mm
